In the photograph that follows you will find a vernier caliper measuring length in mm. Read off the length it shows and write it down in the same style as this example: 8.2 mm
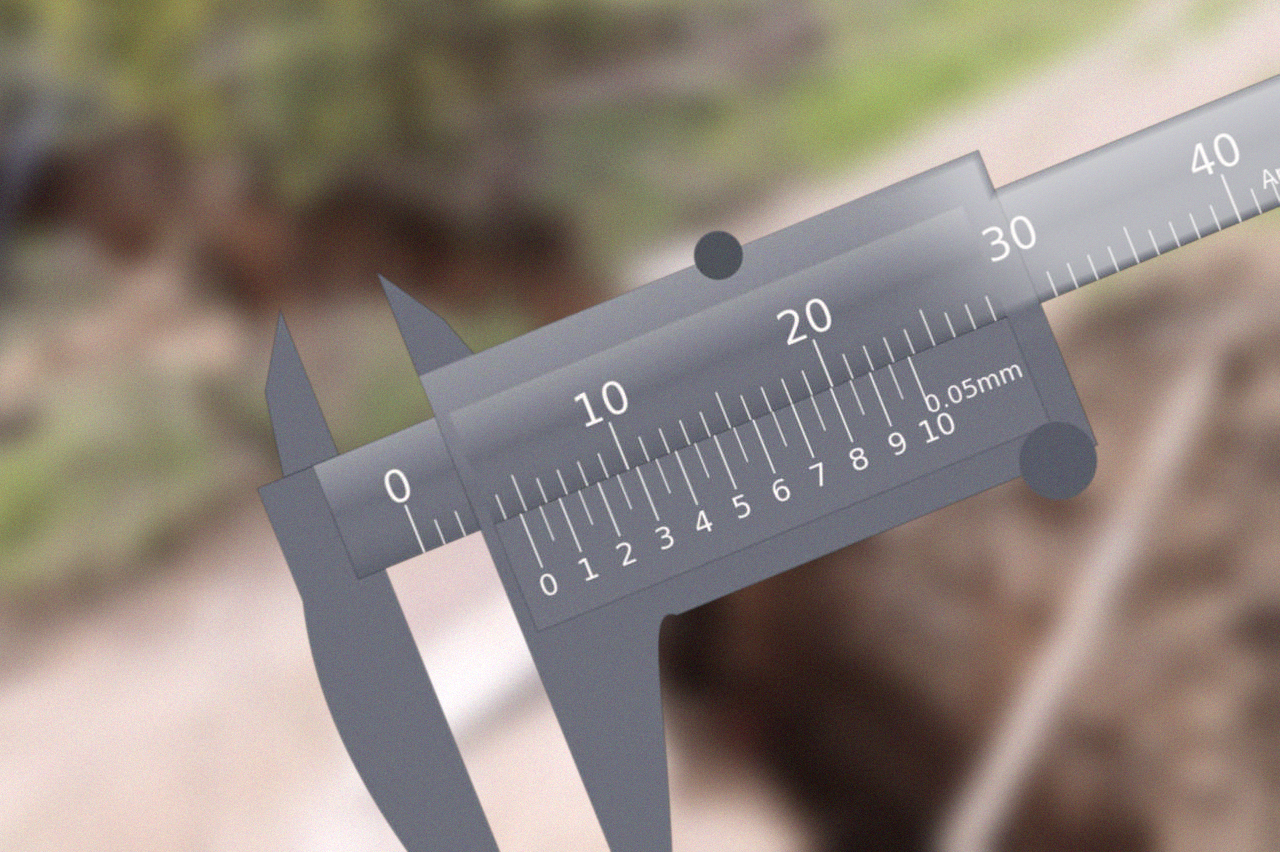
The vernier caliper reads 4.7 mm
